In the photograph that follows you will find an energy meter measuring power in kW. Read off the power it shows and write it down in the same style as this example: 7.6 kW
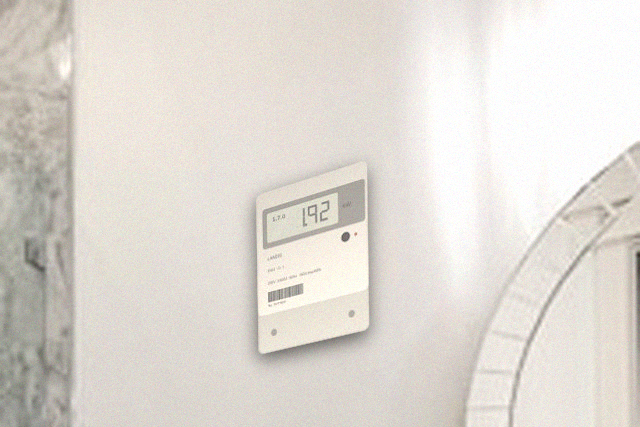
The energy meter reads 1.92 kW
